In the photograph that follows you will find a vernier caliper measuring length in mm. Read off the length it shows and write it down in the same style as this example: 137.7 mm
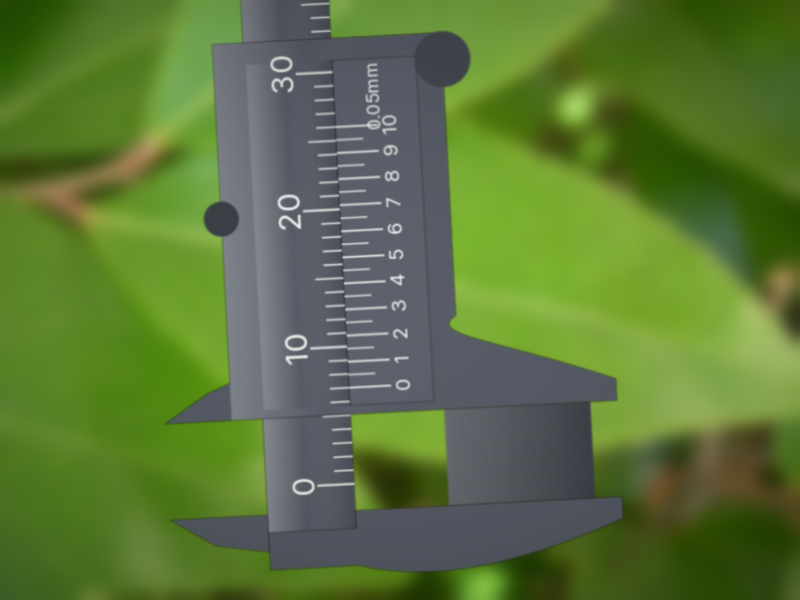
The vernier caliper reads 7.0 mm
